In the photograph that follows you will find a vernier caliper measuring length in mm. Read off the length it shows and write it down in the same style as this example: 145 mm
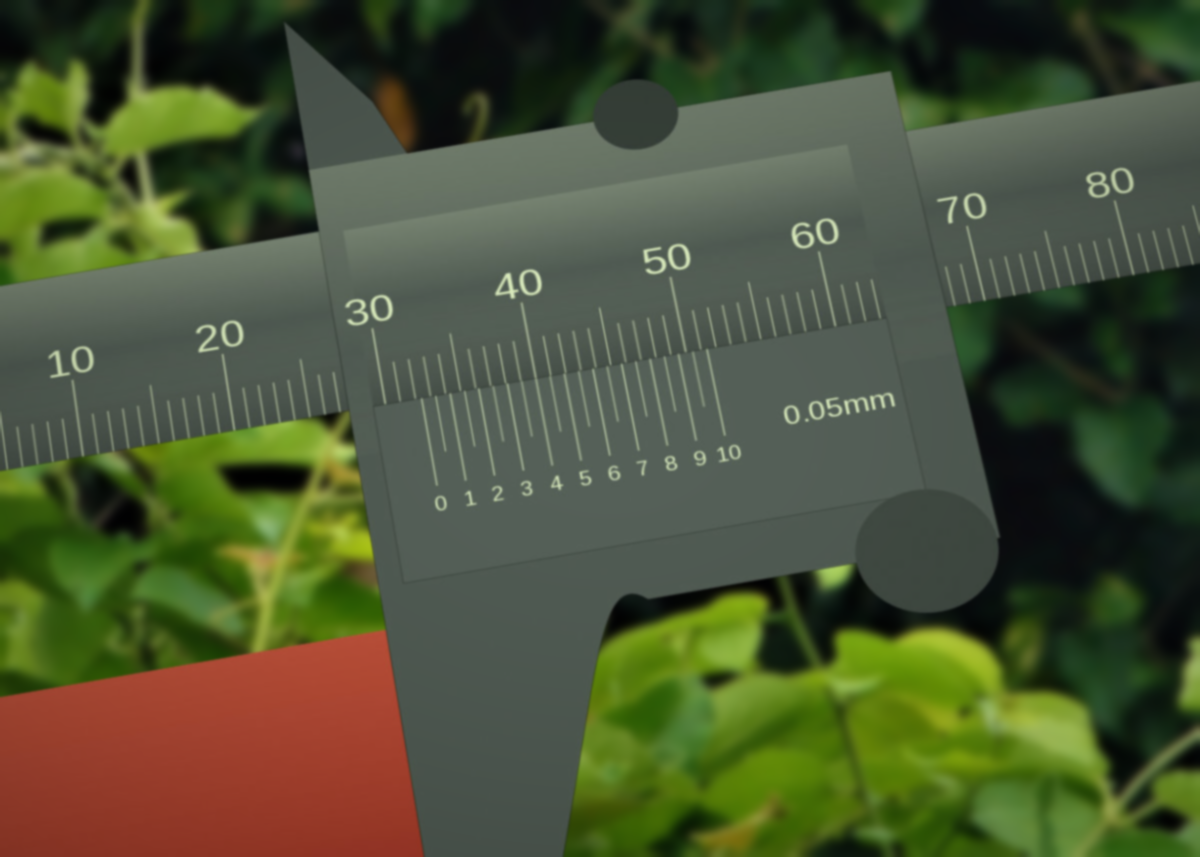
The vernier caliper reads 32.4 mm
